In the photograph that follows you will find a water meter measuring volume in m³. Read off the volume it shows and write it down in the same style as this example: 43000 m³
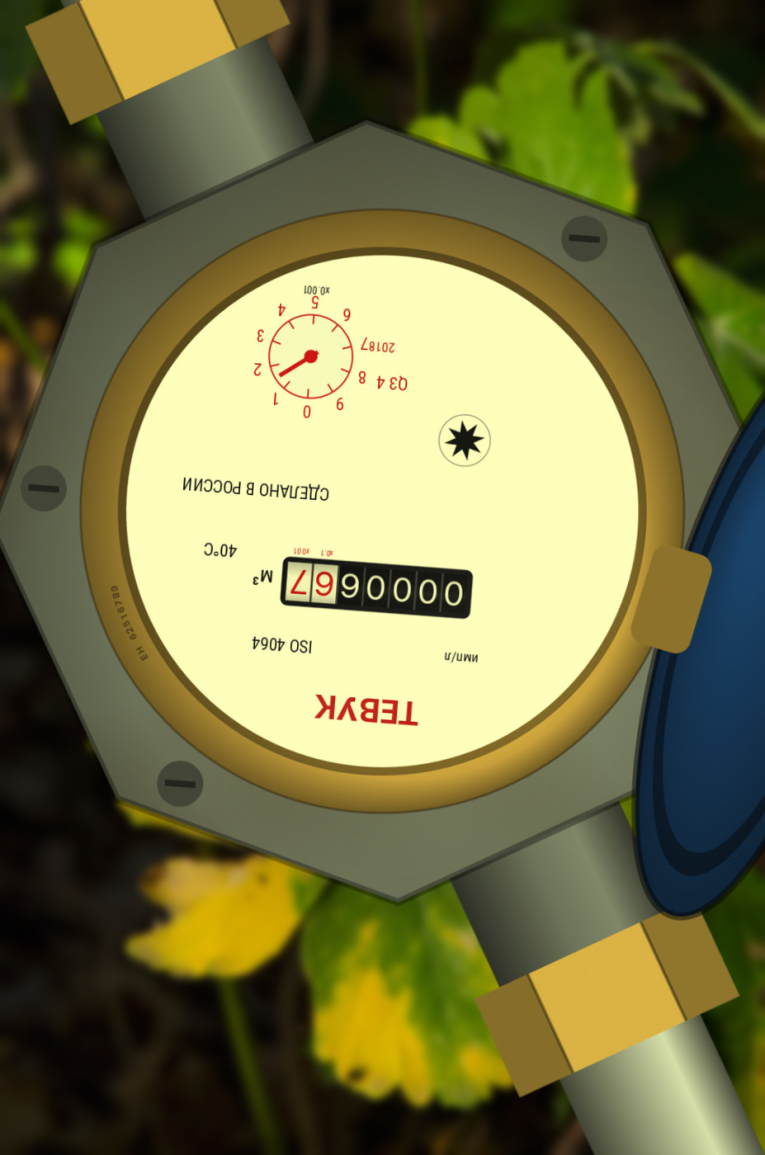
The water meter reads 6.671 m³
